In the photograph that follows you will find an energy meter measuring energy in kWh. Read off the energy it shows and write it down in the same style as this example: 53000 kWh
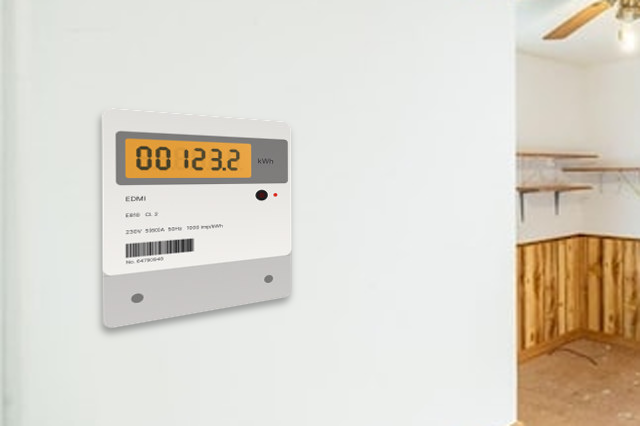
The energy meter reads 123.2 kWh
